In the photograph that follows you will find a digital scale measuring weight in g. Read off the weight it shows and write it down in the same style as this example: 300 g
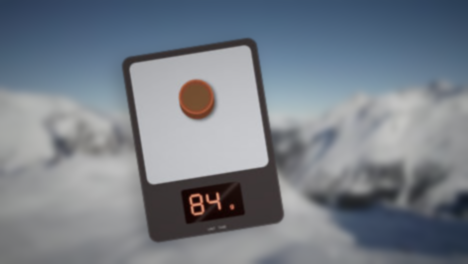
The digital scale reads 84 g
